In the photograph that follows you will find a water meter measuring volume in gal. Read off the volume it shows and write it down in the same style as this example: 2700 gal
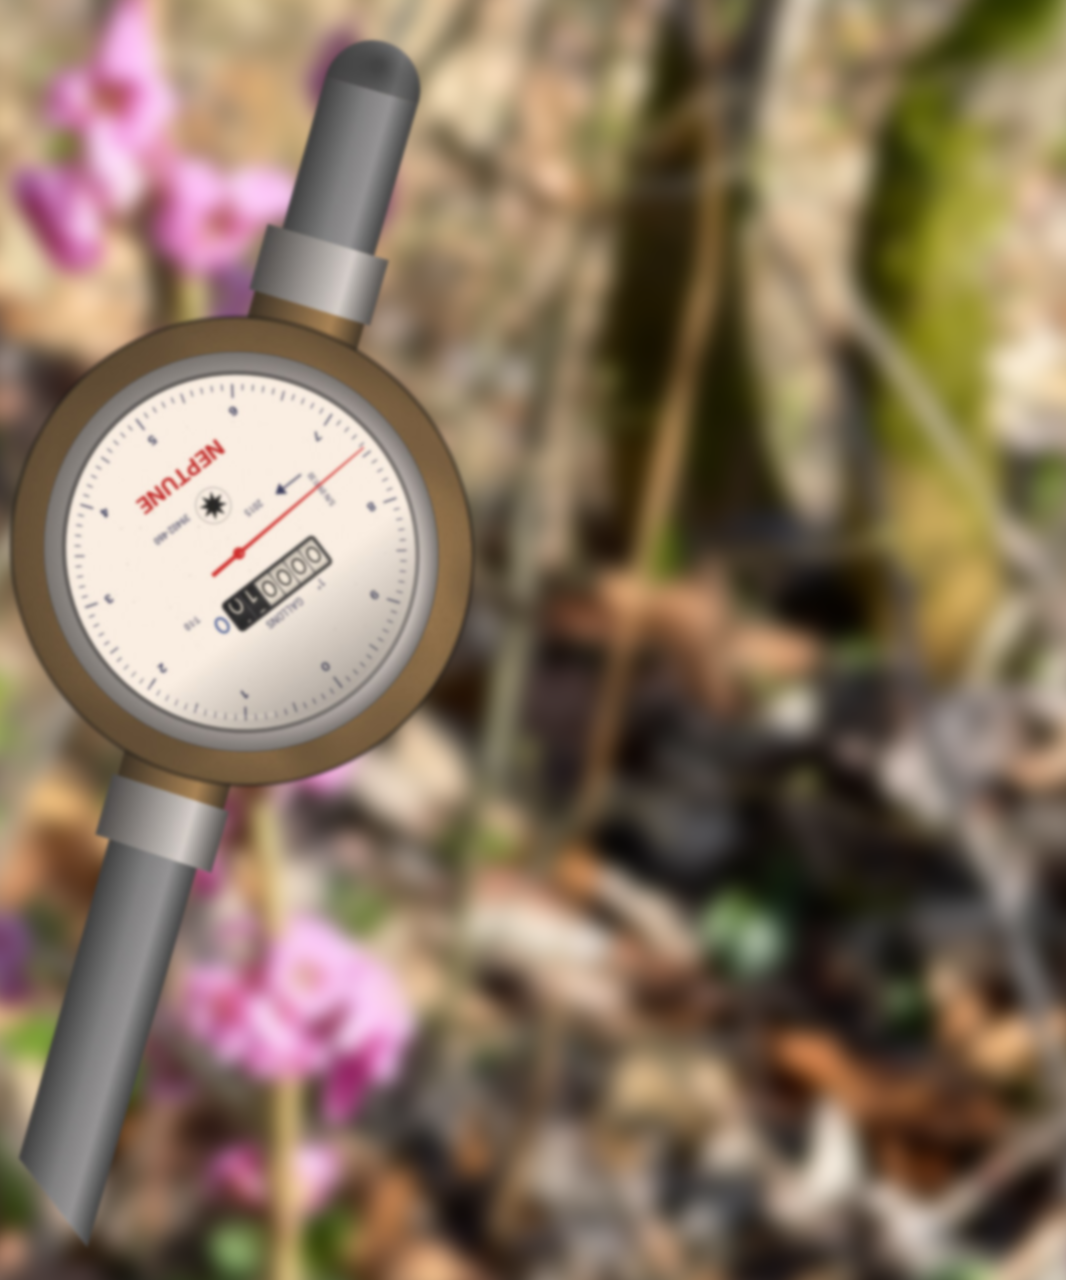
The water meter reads 97.4 gal
